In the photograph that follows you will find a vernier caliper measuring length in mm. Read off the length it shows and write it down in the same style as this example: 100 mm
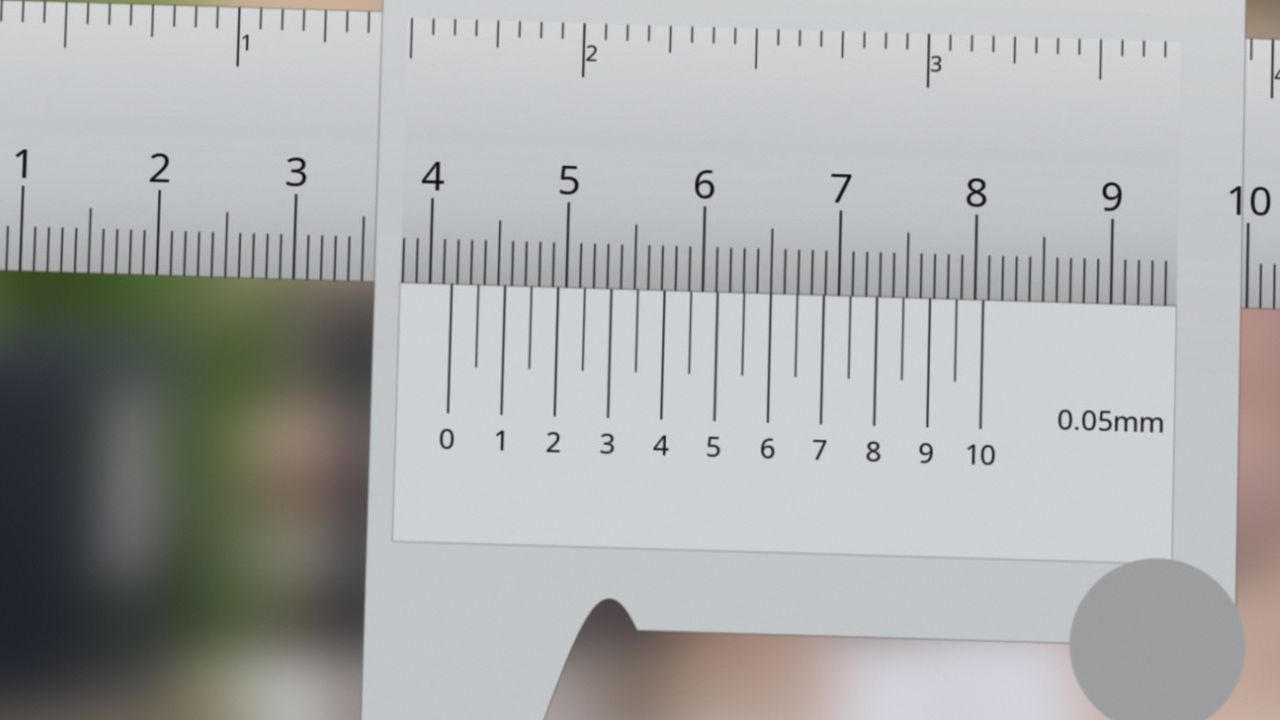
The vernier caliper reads 41.6 mm
